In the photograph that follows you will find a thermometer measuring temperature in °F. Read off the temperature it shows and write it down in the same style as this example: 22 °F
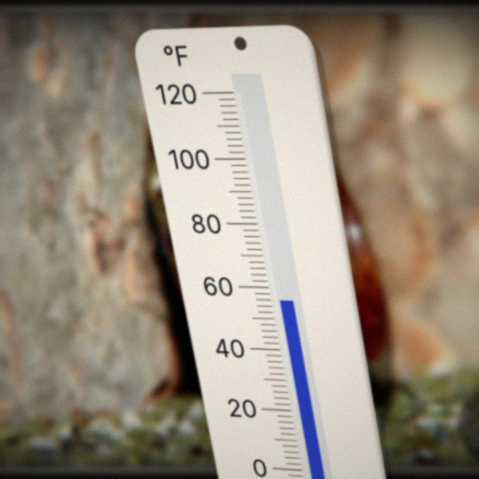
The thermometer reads 56 °F
